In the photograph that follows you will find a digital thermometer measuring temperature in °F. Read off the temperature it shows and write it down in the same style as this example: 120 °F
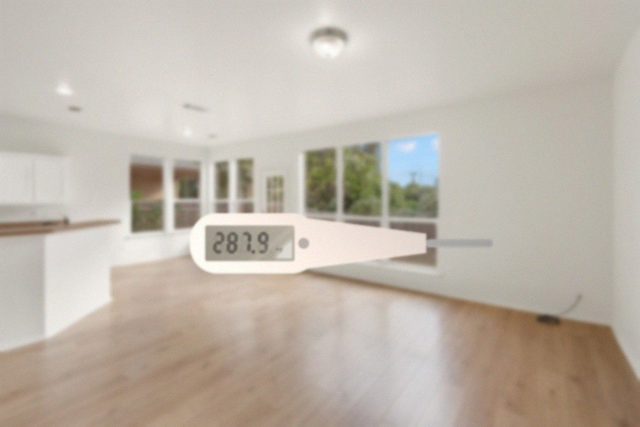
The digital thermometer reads 287.9 °F
